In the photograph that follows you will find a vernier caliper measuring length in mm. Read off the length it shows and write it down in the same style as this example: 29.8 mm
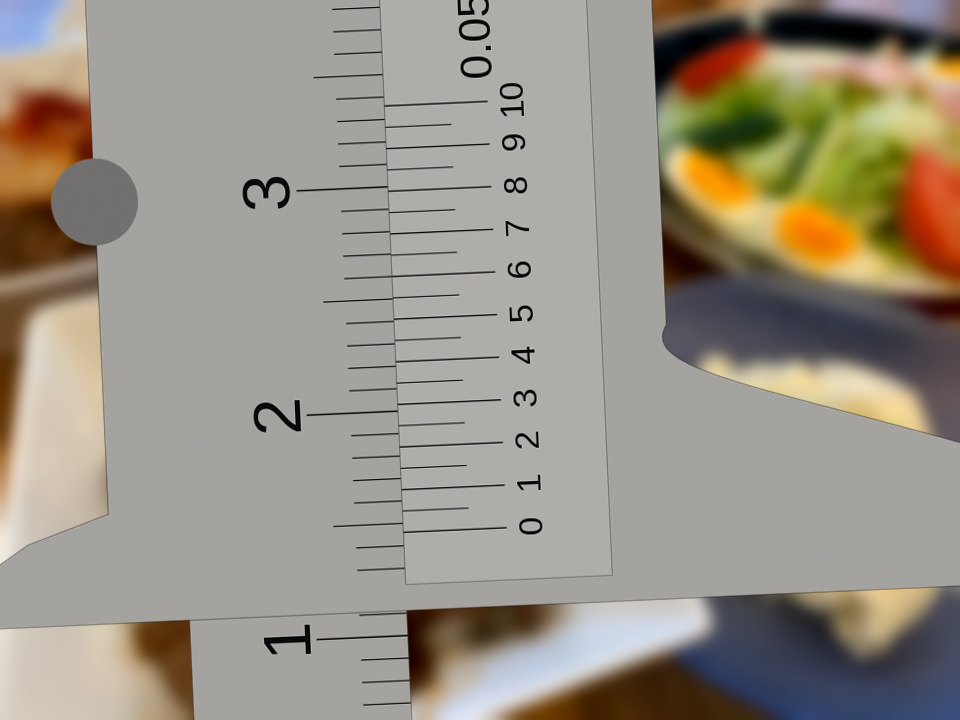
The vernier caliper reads 14.6 mm
